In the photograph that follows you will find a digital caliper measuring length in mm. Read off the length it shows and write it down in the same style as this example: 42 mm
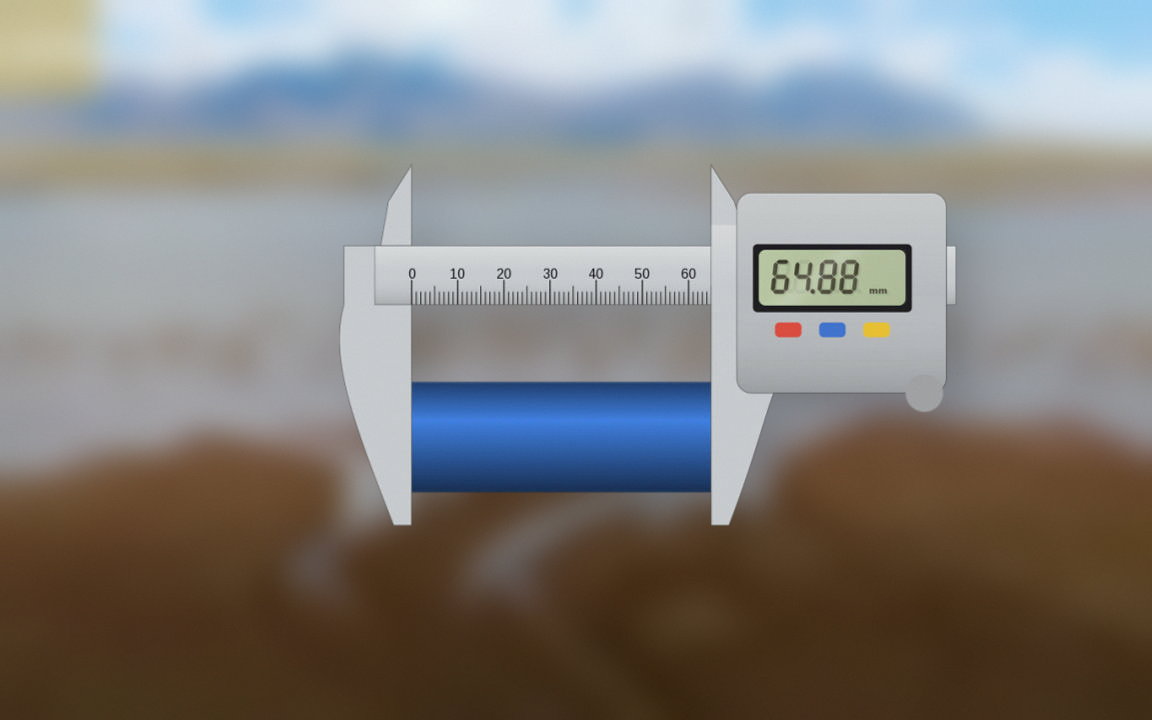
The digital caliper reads 64.88 mm
